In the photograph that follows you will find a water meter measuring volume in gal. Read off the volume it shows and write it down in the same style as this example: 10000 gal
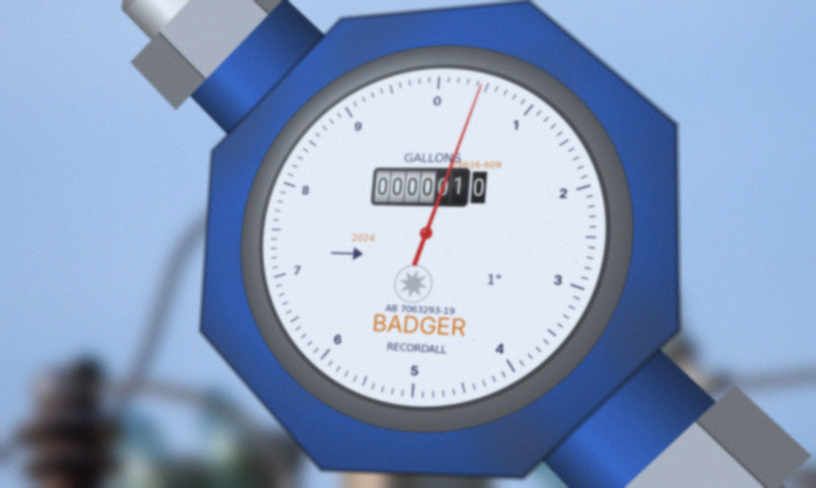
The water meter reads 10.4 gal
